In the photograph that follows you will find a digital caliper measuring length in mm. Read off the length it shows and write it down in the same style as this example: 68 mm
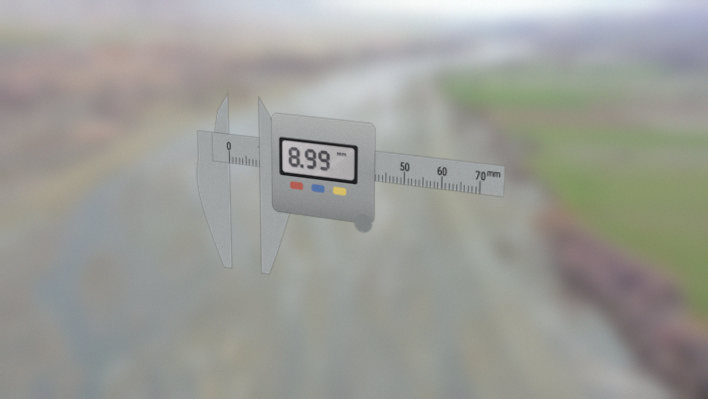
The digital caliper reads 8.99 mm
